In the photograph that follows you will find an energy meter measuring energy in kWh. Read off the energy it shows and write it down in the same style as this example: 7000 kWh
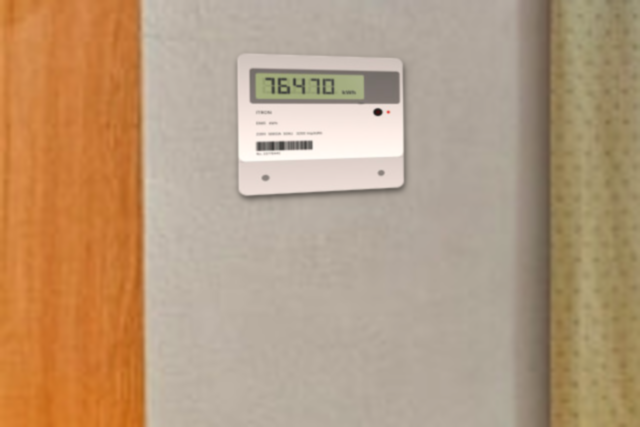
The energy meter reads 76470 kWh
